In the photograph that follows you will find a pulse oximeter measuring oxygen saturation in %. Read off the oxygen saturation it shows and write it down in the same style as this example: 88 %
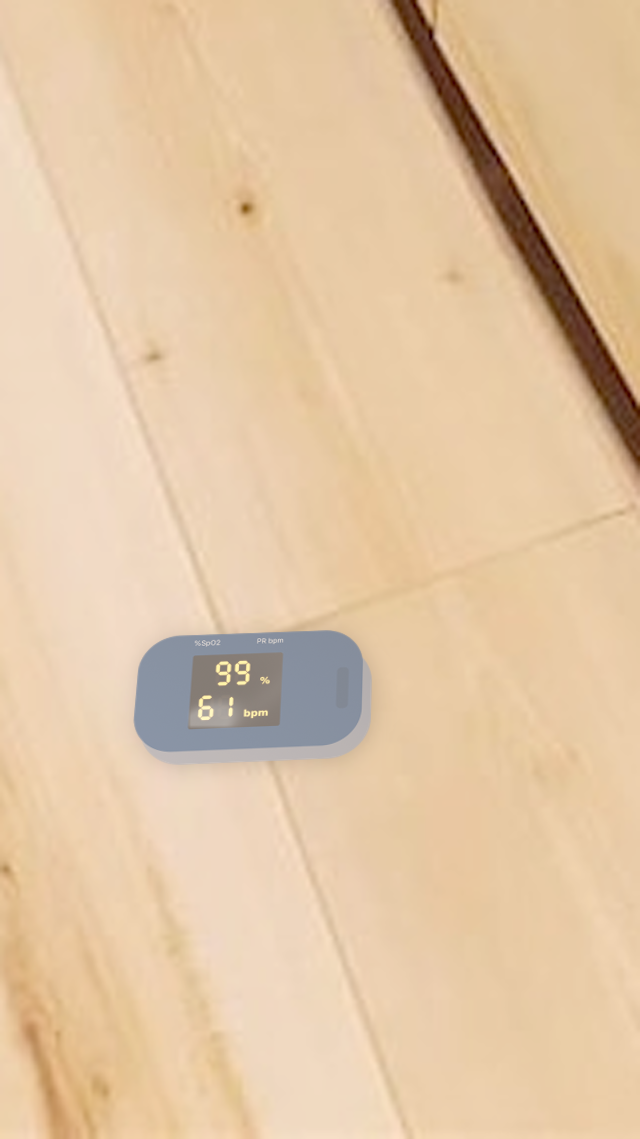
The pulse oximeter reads 99 %
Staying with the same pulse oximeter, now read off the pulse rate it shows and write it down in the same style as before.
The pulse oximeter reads 61 bpm
